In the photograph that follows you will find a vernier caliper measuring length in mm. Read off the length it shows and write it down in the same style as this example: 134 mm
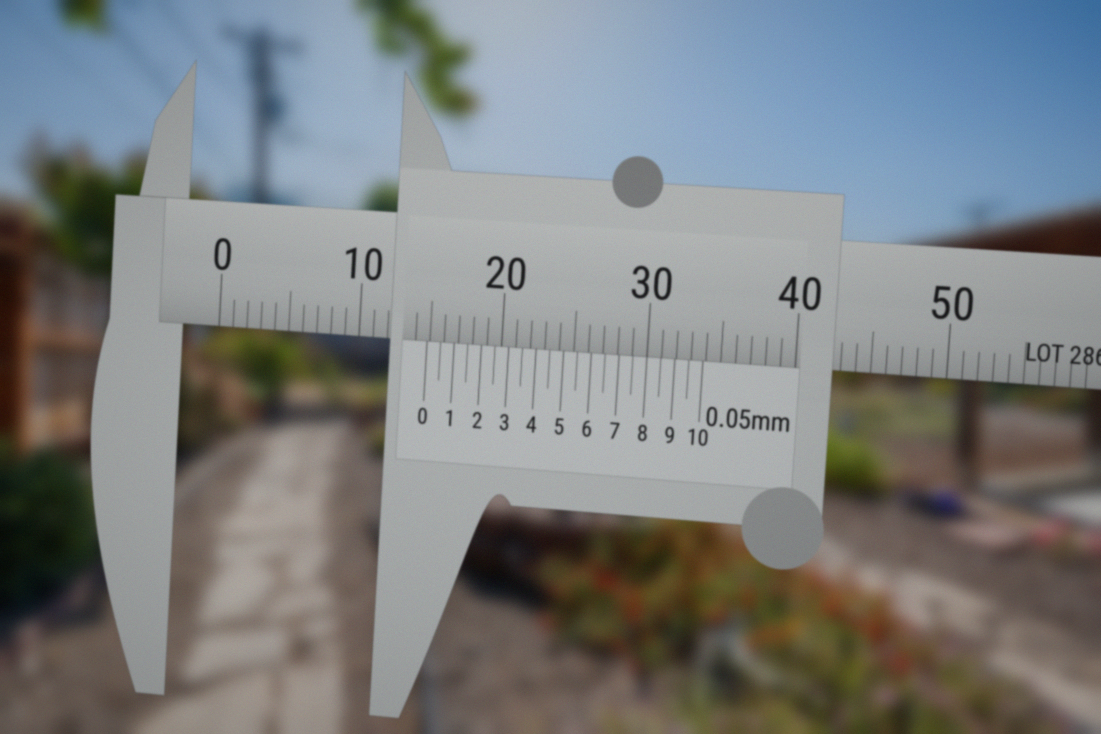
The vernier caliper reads 14.8 mm
